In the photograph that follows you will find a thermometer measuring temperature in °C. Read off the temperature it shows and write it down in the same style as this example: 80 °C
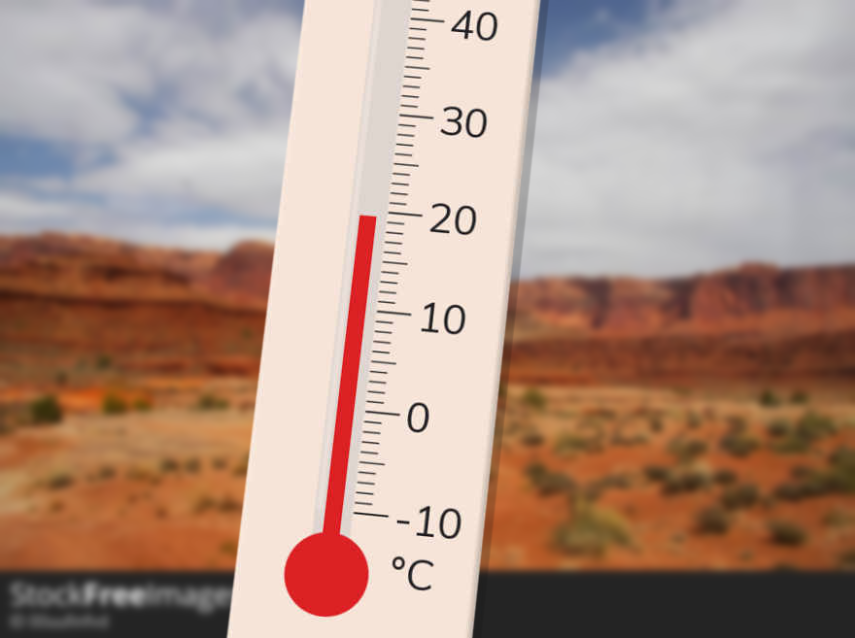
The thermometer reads 19.5 °C
